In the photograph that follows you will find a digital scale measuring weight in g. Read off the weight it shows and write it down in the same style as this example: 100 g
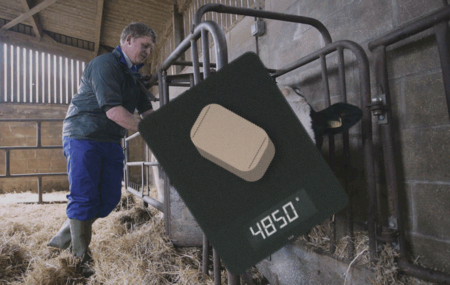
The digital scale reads 4850 g
